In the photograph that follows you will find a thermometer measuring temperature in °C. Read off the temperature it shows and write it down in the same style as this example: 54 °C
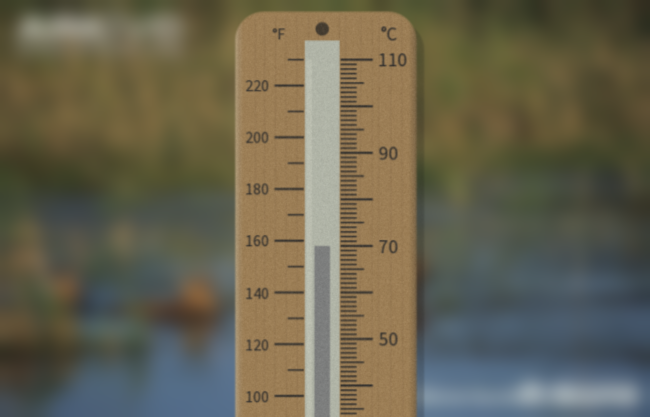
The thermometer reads 70 °C
